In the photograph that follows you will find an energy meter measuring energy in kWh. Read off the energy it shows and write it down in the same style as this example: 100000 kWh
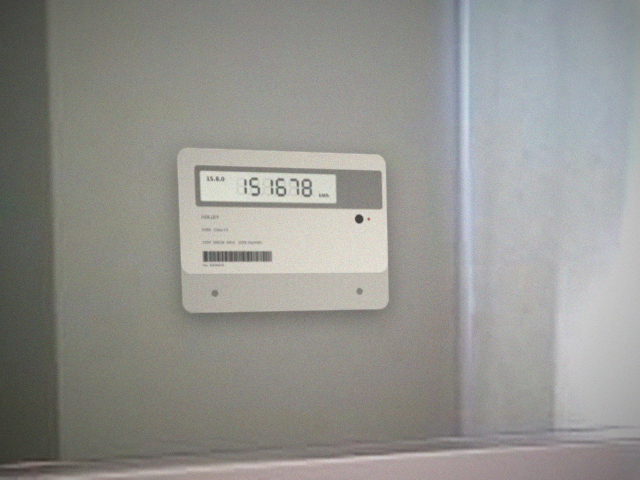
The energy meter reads 151678 kWh
